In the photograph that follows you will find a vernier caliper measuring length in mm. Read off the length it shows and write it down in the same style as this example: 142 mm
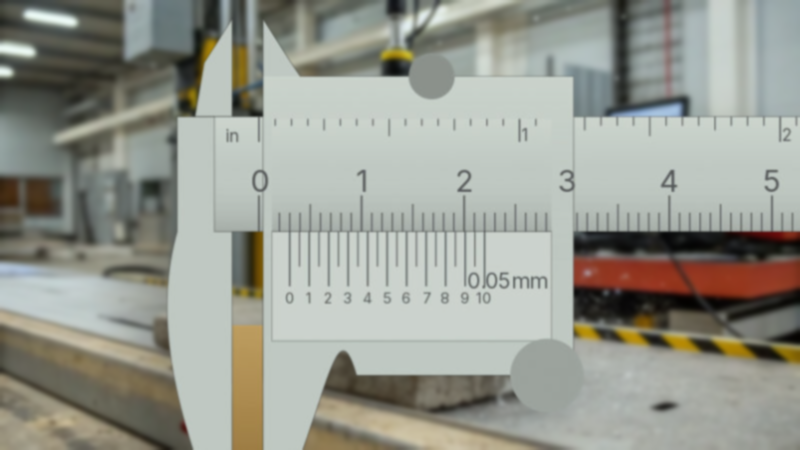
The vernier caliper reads 3.0 mm
